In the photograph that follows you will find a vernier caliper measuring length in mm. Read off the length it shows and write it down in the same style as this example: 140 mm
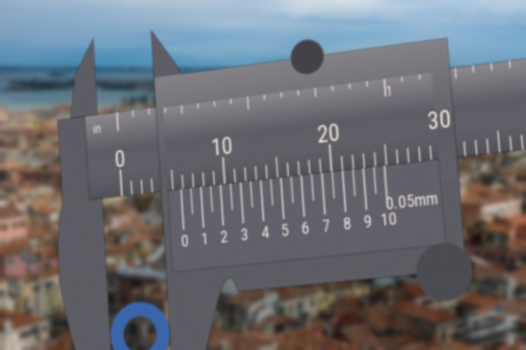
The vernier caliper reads 5.8 mm
